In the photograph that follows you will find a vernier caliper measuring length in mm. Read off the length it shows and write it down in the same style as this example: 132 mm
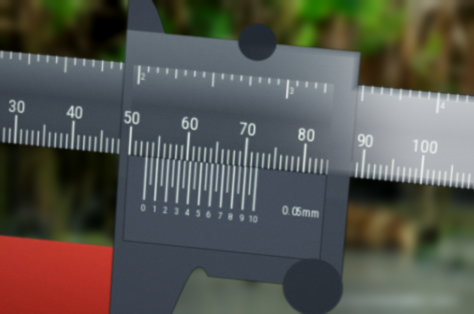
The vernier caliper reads 53.0 mm
